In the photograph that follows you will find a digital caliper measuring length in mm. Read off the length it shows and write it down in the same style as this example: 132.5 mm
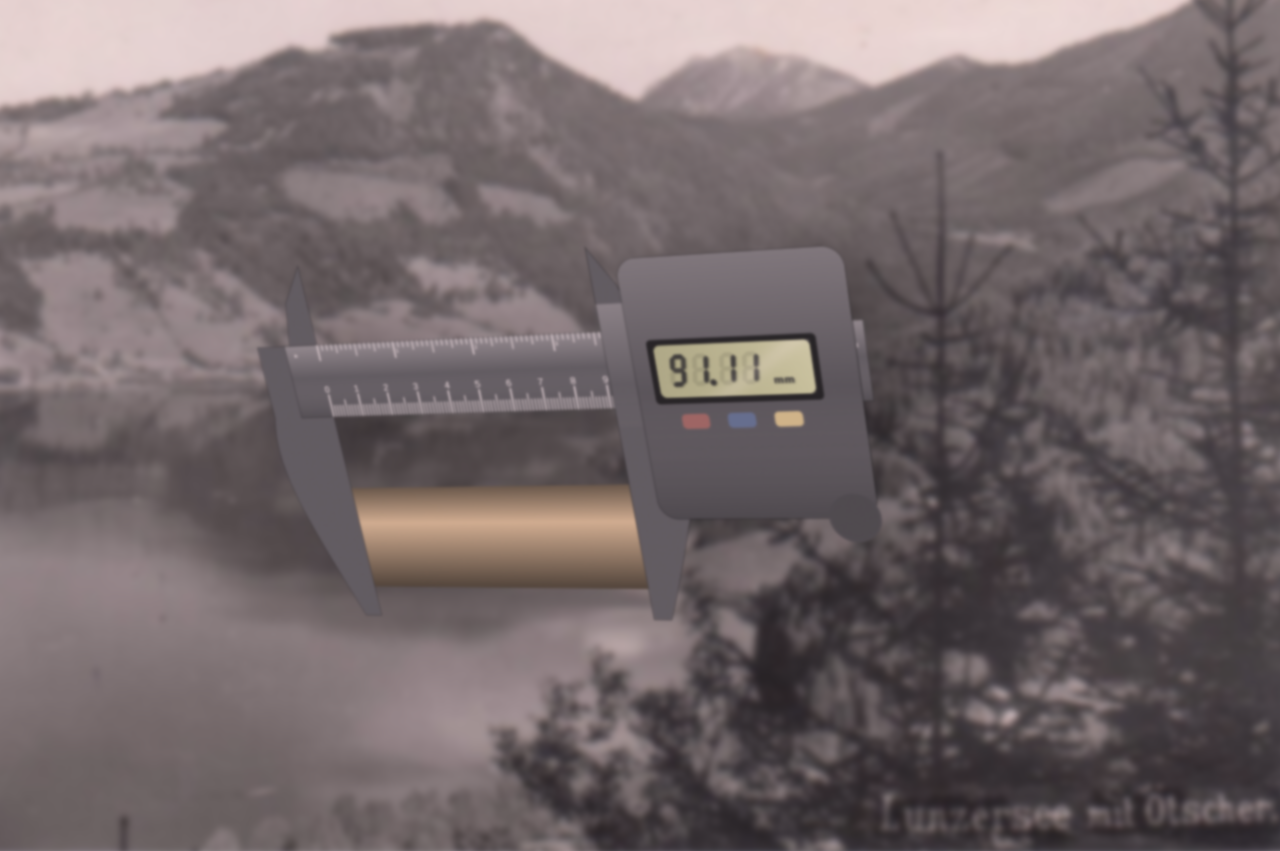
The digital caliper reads 91.11 mm
